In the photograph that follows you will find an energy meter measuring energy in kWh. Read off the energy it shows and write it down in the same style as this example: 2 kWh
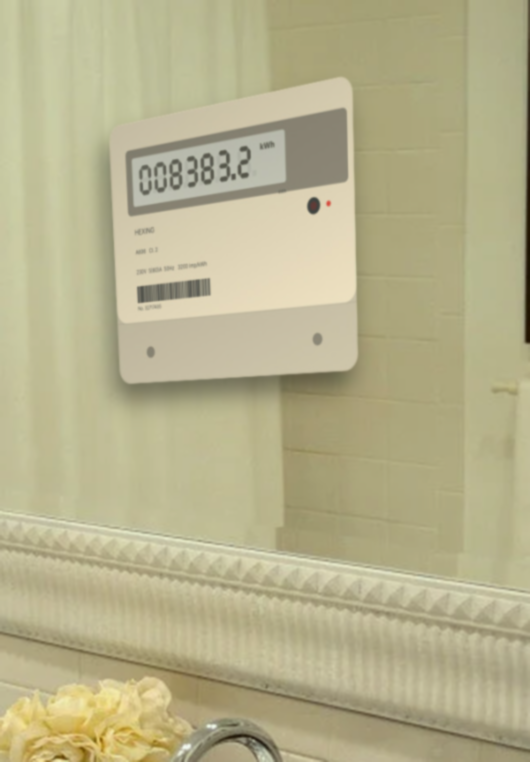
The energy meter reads 8383.2 kWh
